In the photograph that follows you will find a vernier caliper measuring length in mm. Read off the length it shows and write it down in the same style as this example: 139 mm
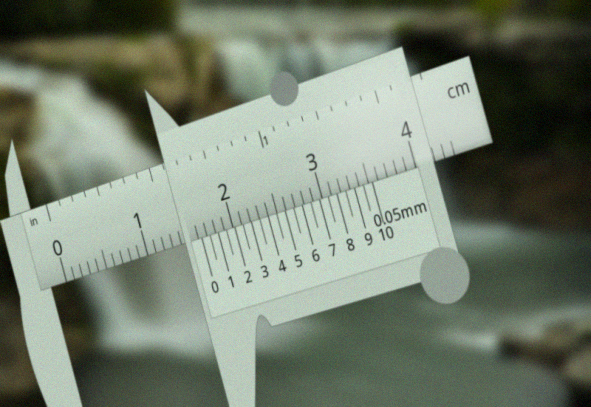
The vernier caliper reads 16.4 mm
